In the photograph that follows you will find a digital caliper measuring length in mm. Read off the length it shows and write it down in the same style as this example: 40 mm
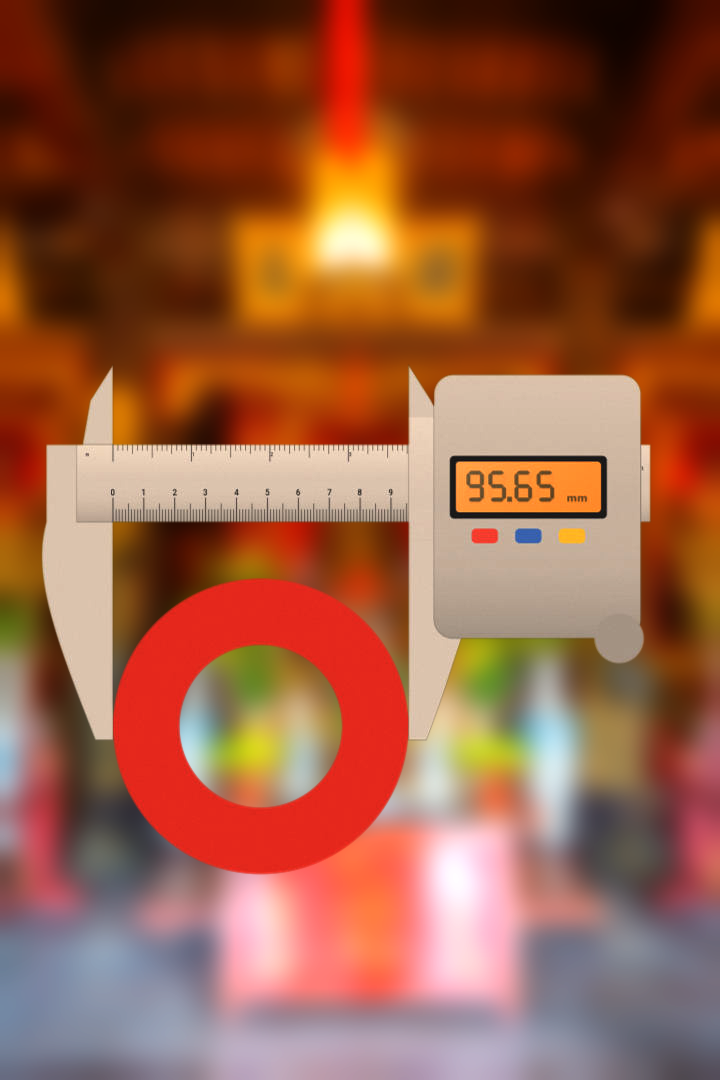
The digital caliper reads 95.65 mm
